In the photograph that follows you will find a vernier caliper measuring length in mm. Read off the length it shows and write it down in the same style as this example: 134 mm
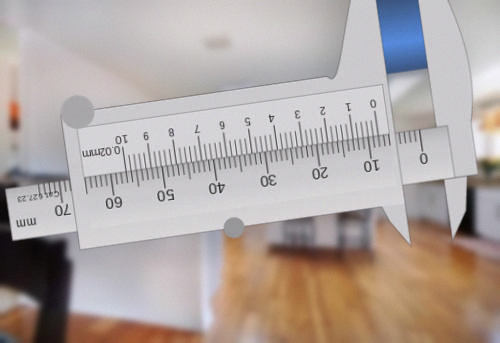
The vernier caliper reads 8.0 mm
